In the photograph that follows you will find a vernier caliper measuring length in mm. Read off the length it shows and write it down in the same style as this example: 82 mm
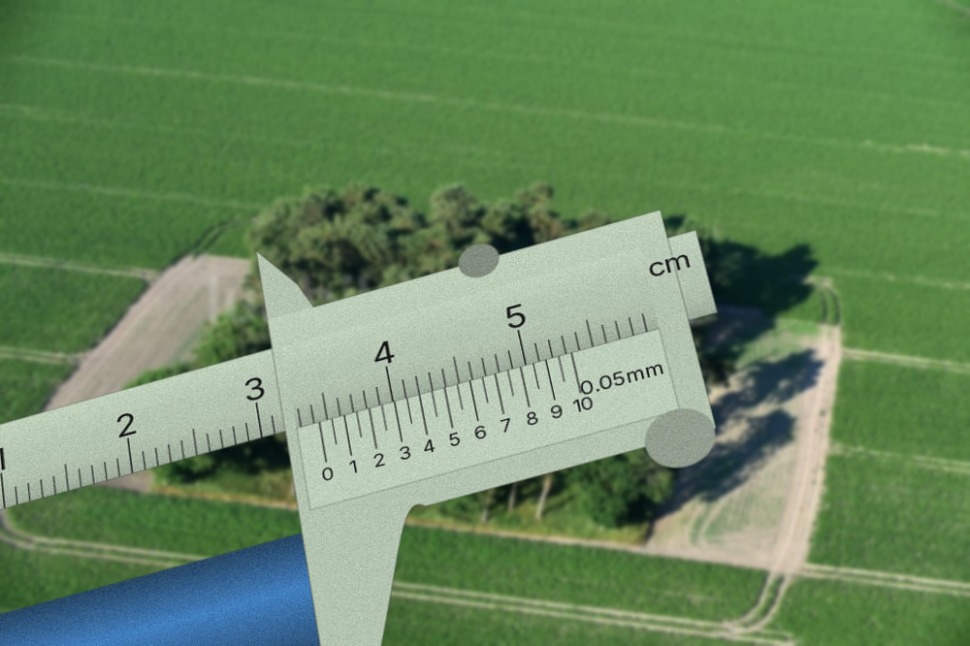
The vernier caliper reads 34.4 mm
